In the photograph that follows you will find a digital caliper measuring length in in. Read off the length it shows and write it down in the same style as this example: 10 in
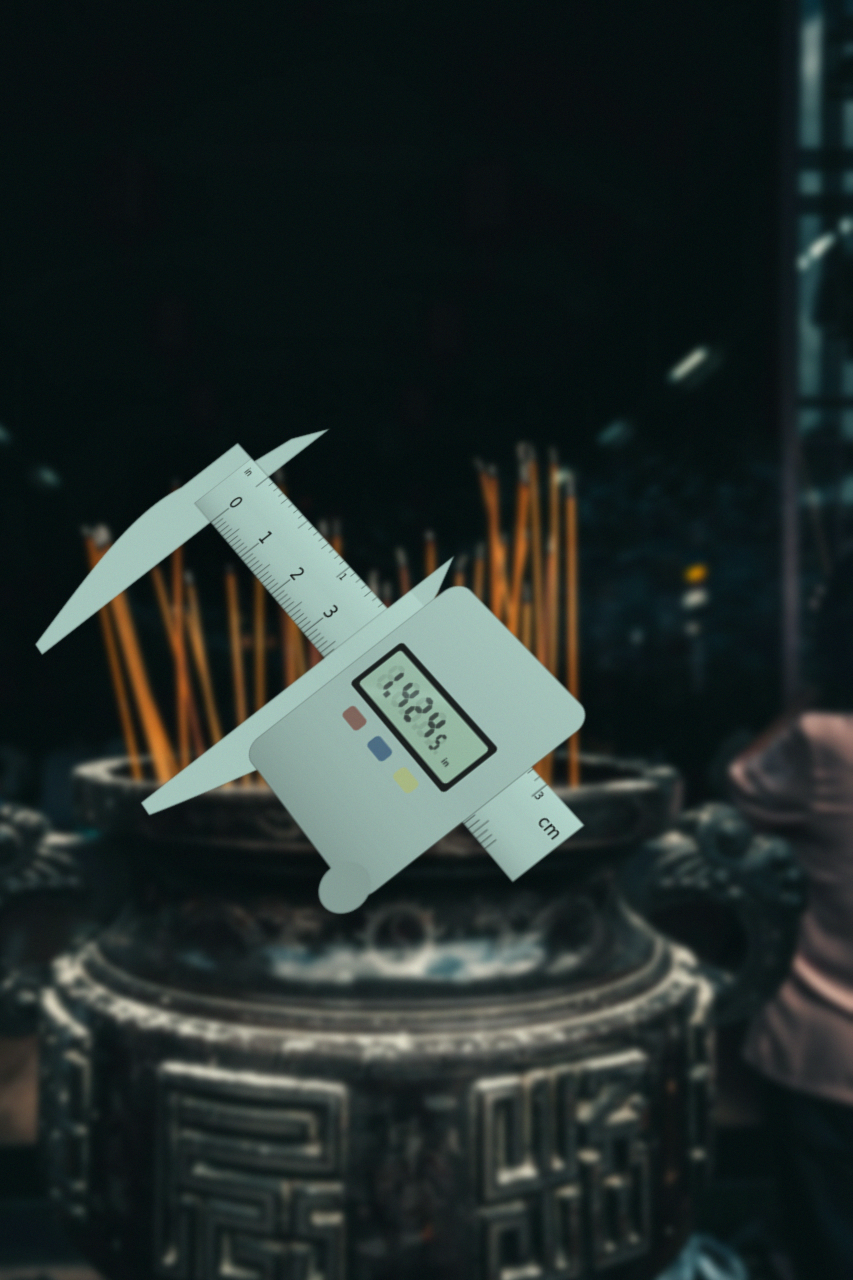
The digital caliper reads 1.4245 in
